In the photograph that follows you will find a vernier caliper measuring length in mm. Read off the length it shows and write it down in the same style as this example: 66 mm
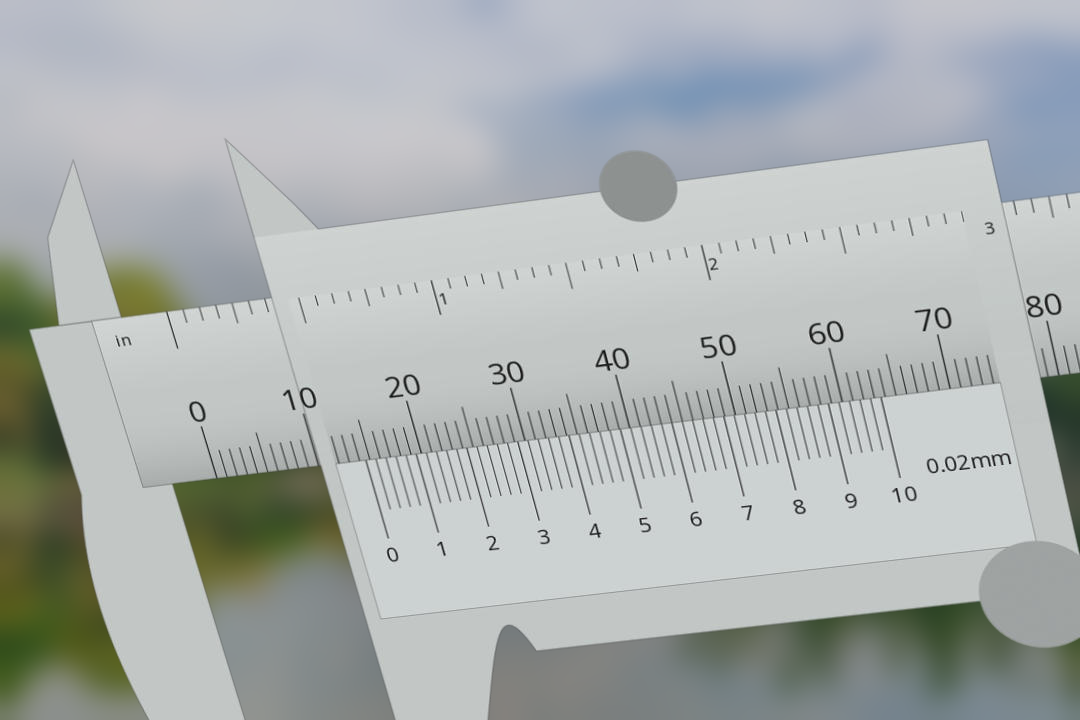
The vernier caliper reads 14.6 mm
